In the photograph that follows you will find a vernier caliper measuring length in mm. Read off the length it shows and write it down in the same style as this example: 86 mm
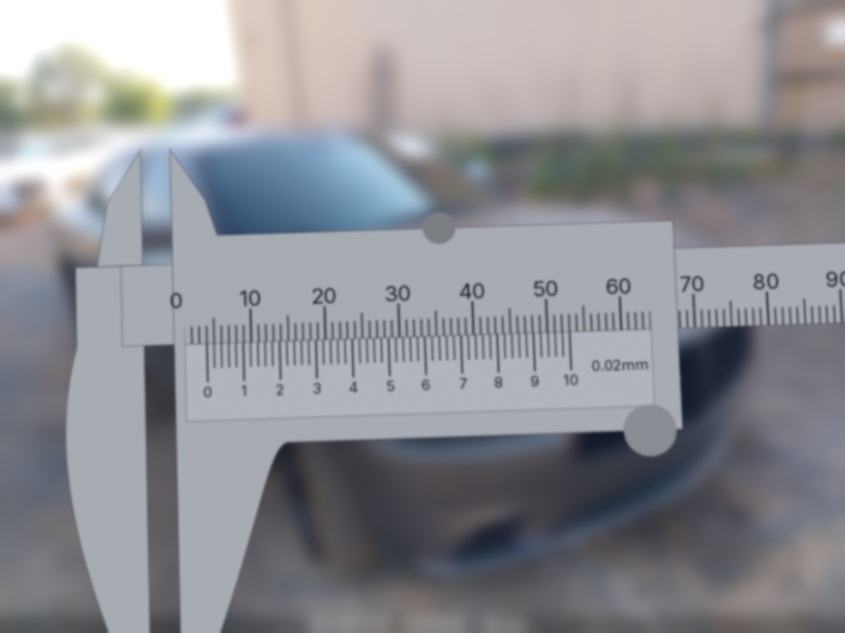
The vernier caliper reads 4.0 mm
